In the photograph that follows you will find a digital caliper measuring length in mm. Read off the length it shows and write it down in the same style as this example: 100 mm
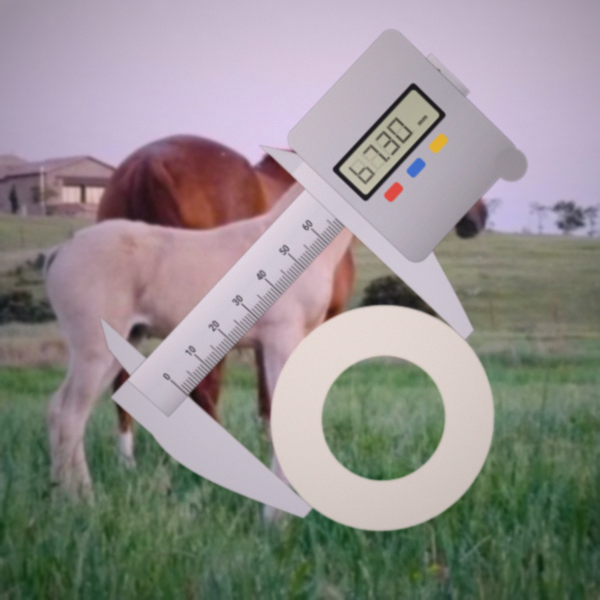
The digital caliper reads 67.30 mm
